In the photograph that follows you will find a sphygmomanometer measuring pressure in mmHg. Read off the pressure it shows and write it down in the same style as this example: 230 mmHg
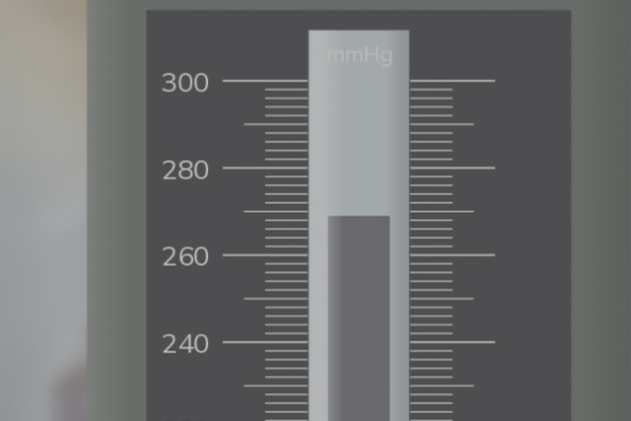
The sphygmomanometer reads 269 mmHg
